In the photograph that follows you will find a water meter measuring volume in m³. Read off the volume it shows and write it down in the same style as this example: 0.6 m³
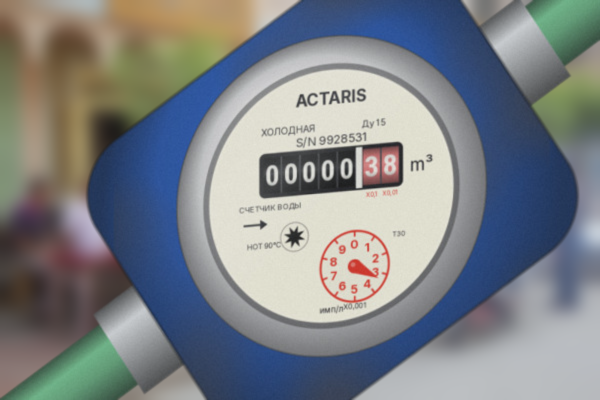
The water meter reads 0.383 m³
